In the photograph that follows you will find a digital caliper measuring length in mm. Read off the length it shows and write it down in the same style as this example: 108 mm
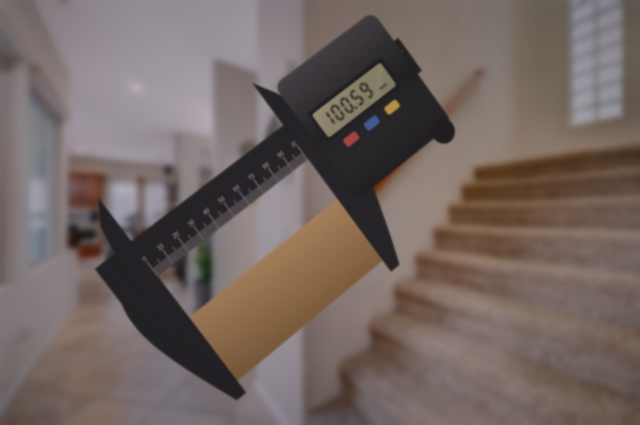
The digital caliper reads 100.59 mm
